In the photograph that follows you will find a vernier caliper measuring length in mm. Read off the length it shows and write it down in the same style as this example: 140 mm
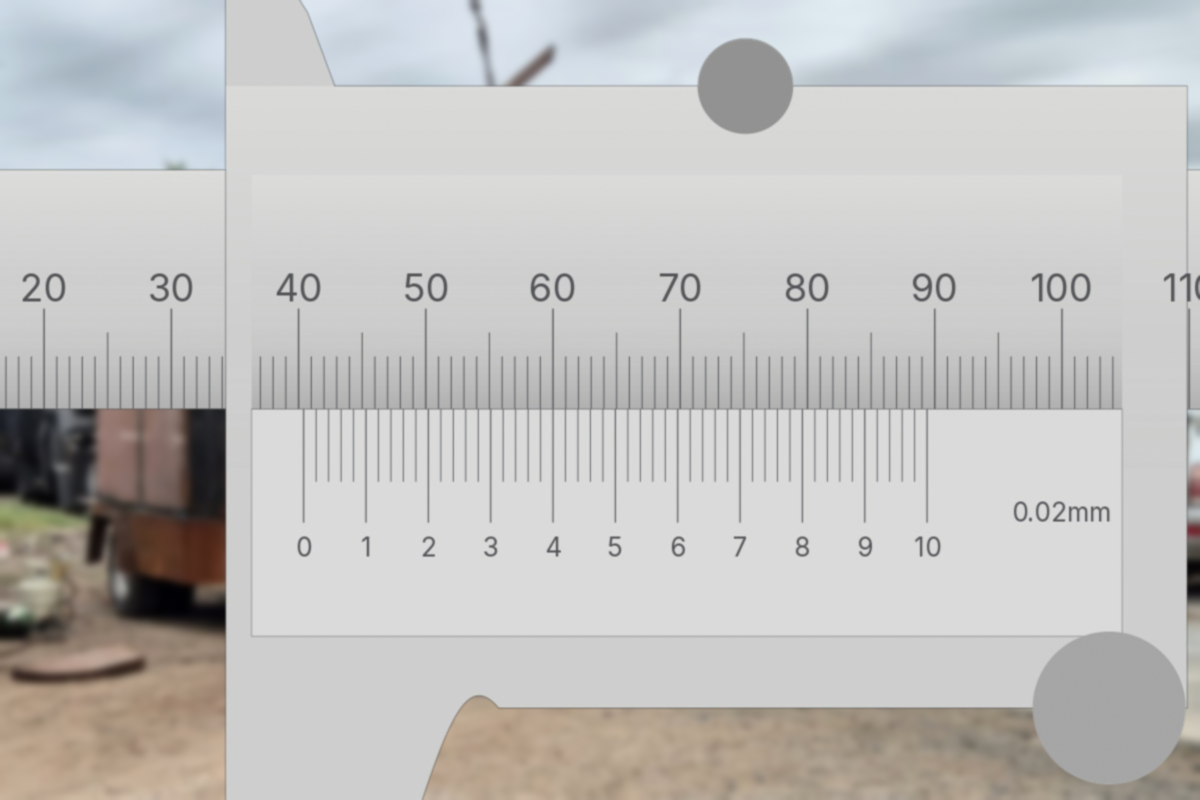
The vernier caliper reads 40.4 mm
